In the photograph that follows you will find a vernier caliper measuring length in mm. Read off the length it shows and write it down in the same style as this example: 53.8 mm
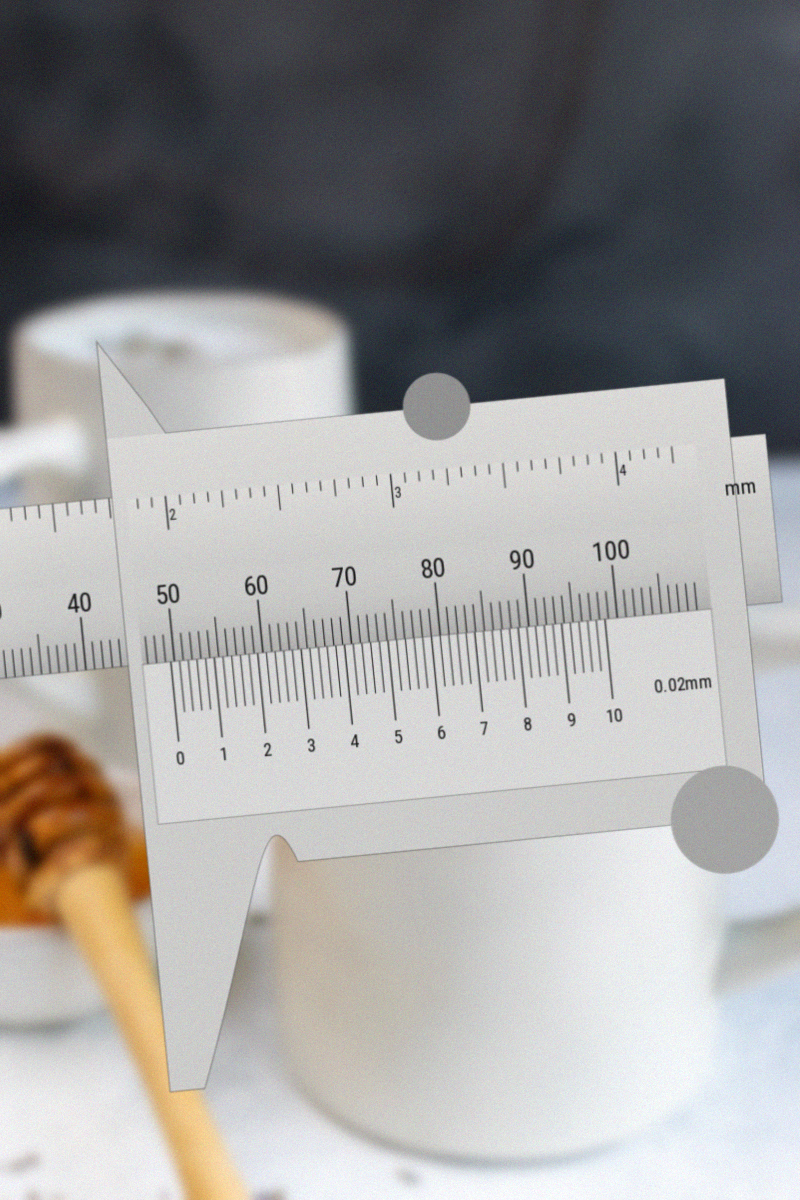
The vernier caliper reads 49.6 mm
